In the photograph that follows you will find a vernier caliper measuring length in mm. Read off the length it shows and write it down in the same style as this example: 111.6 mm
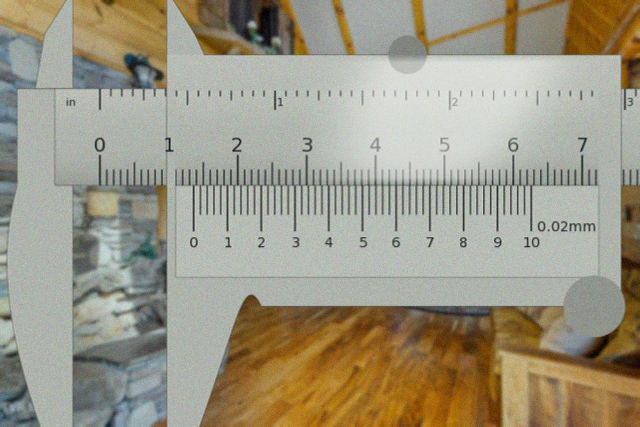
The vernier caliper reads 13.6 mm
